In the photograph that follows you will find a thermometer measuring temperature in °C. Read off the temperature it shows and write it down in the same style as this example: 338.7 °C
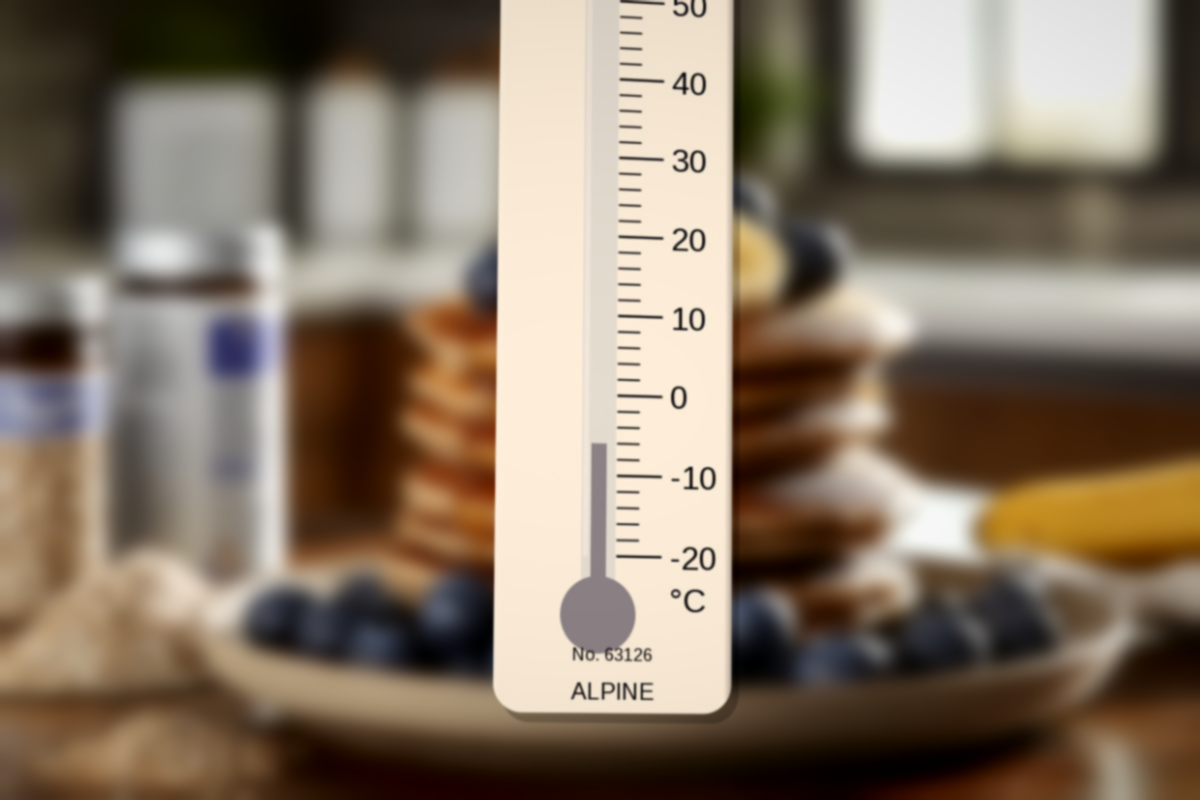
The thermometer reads -6 °C
